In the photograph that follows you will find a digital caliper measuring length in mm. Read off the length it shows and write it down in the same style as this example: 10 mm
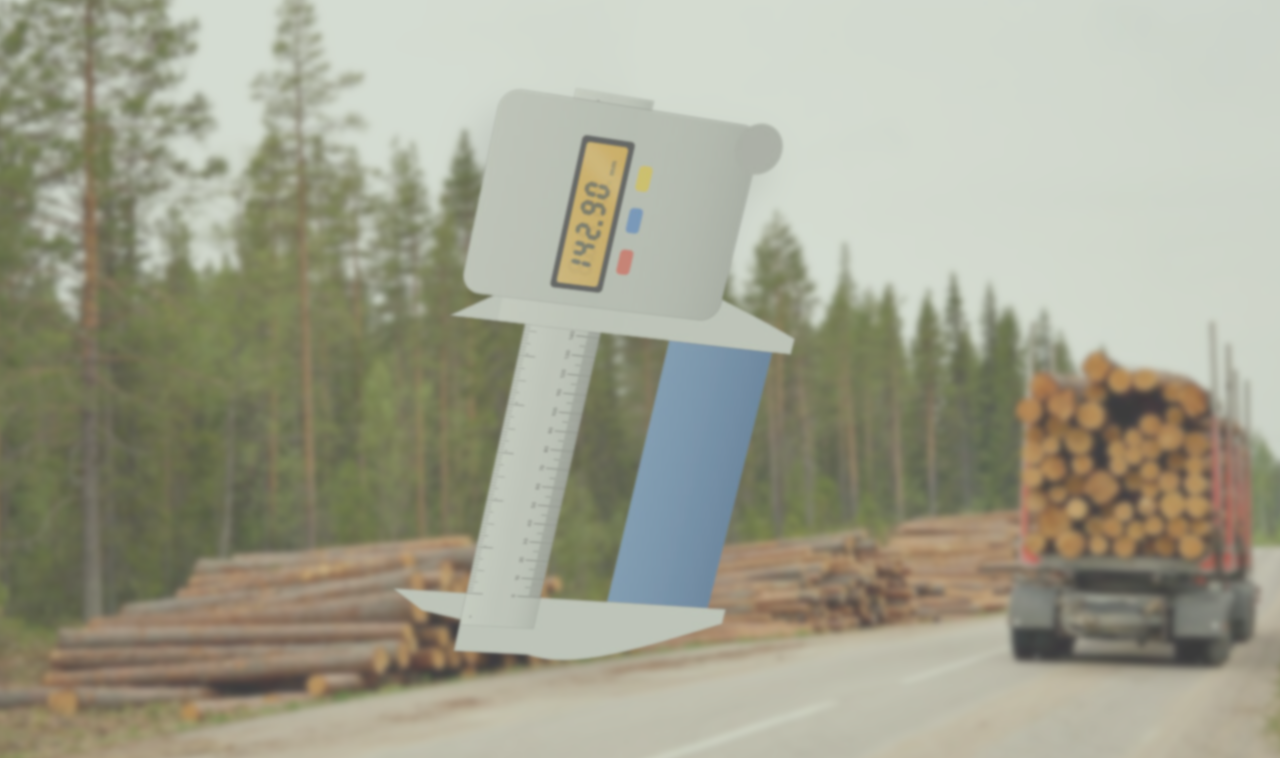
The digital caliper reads 142.90 mm
